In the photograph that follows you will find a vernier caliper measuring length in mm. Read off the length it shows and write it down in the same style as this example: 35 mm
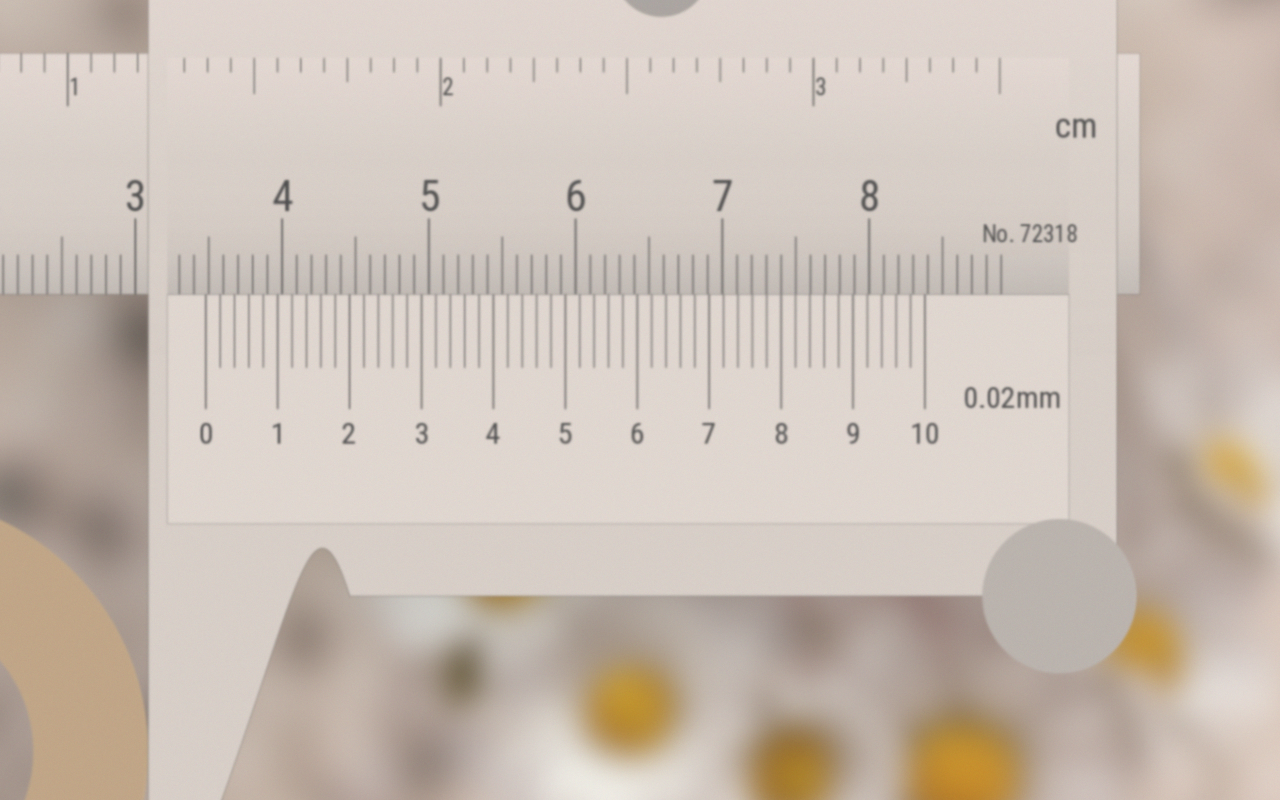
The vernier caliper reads 34.8 mm
